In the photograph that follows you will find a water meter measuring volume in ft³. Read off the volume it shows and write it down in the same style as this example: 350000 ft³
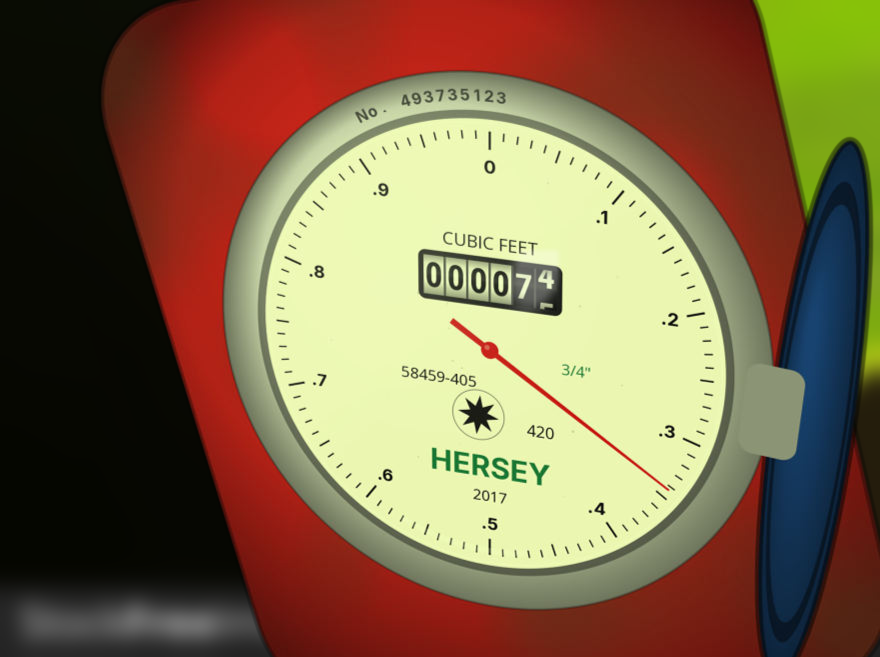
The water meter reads 74.34 ft³
